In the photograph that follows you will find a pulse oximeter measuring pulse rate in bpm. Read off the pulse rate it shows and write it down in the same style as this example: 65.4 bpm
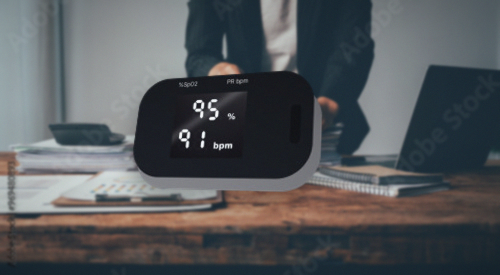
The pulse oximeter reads 91 bpm
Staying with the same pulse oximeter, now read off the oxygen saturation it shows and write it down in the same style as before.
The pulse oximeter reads 95 %
